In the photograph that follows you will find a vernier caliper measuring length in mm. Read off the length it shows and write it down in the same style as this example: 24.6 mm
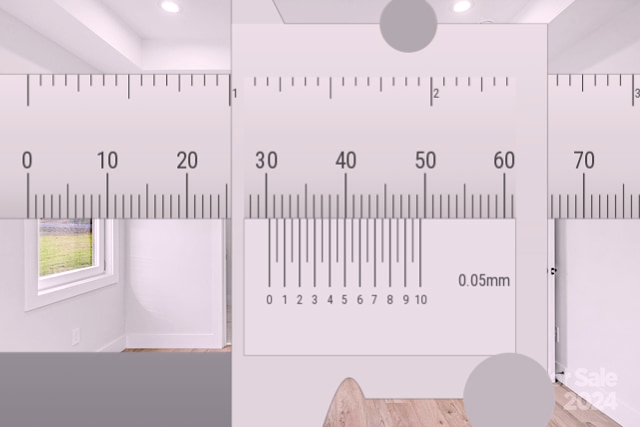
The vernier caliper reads 30.4 mm
